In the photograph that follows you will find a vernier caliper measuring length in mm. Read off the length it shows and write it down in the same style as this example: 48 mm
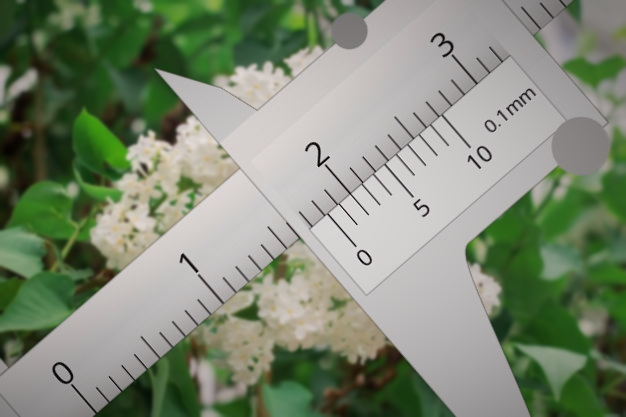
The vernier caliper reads 18.2 mm
